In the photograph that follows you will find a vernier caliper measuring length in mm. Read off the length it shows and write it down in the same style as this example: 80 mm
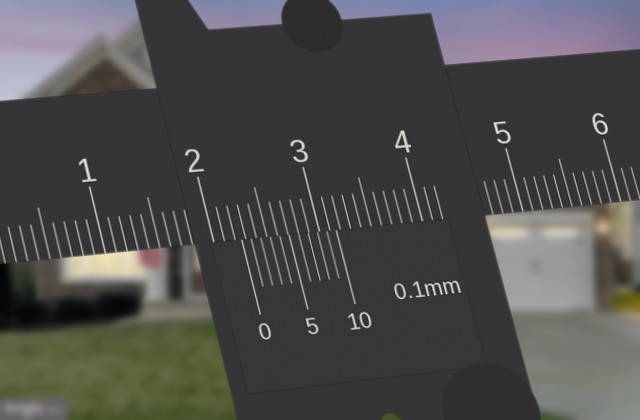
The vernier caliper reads 22.6 mm
